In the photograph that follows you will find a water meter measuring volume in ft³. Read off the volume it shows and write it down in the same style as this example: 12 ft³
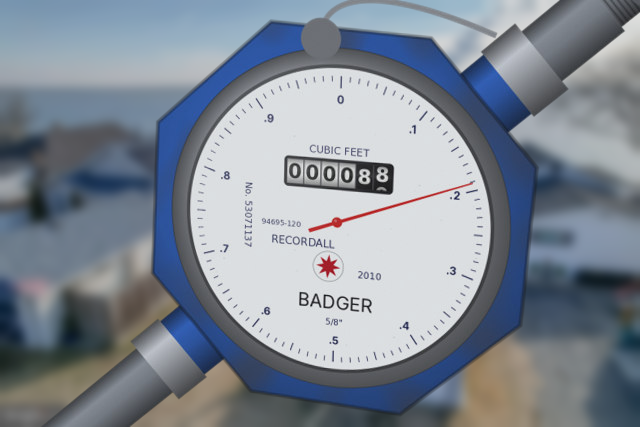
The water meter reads 88.19 ft³
